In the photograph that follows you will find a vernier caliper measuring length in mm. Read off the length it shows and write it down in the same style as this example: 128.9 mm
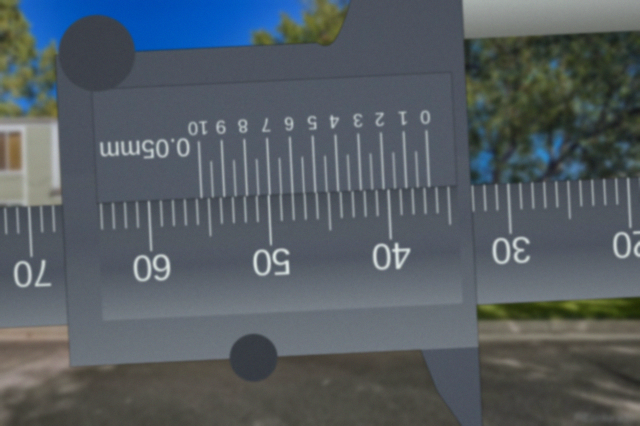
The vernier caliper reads 36.6 mm
